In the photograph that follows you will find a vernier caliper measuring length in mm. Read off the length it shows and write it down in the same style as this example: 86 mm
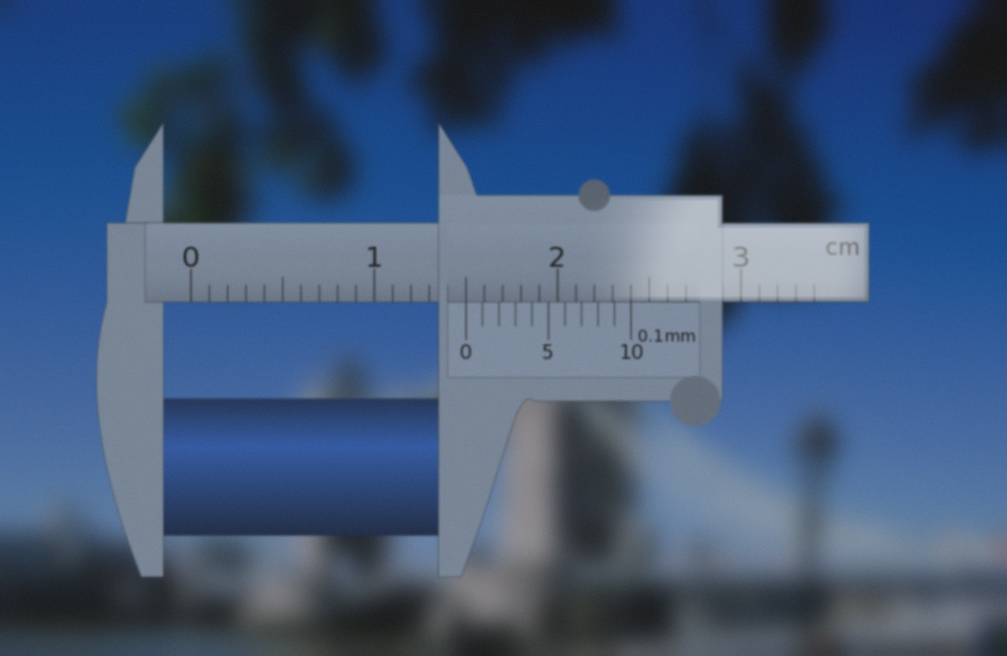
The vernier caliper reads 15.0 mm
